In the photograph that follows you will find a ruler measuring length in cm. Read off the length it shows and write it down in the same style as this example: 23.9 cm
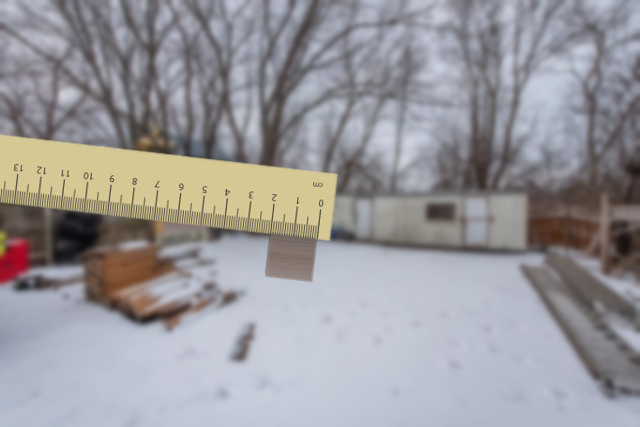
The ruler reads 2 cm
